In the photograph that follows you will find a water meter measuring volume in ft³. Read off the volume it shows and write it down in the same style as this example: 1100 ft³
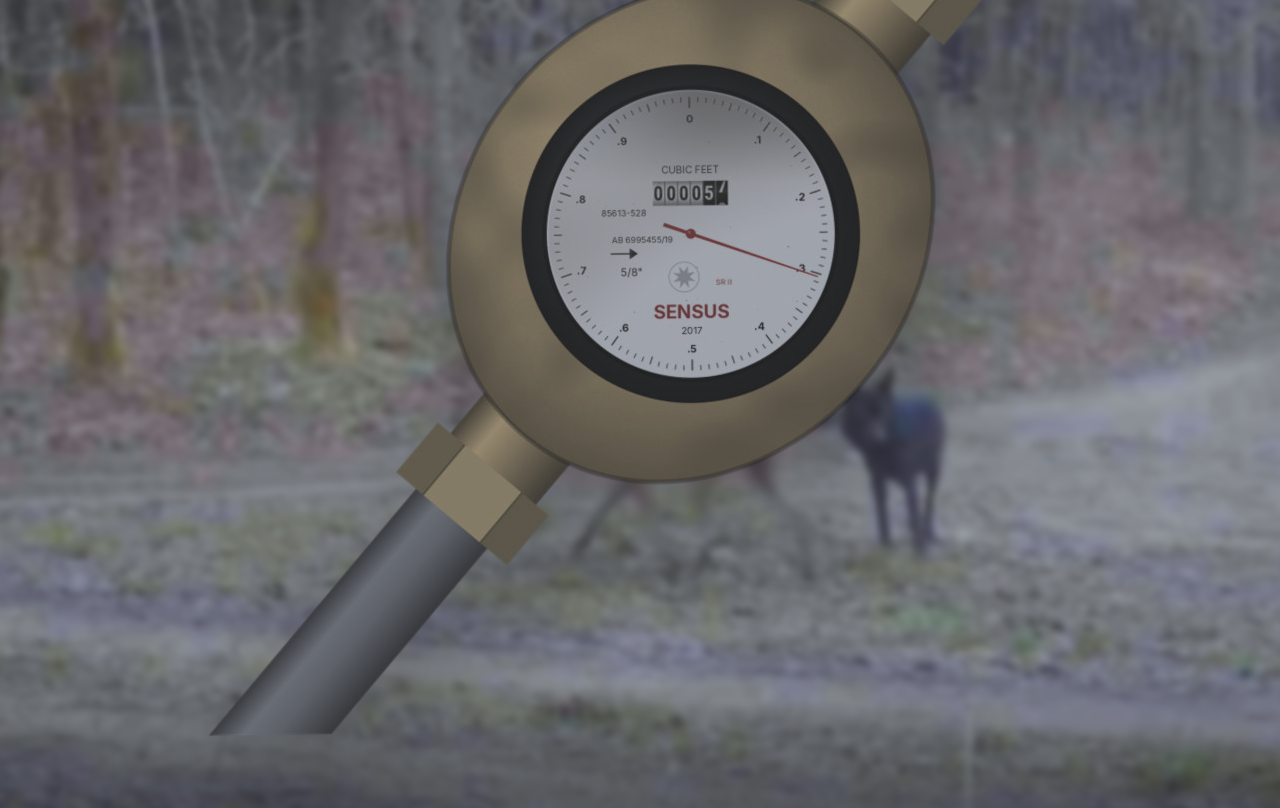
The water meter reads 57.30 ft³
